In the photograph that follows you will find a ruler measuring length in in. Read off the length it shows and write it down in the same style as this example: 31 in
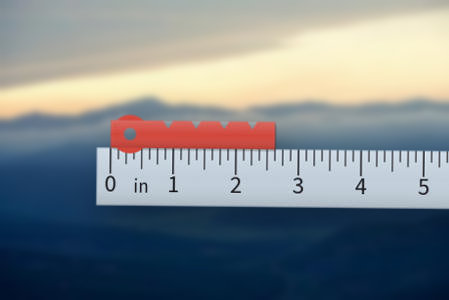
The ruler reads 2.625 in
